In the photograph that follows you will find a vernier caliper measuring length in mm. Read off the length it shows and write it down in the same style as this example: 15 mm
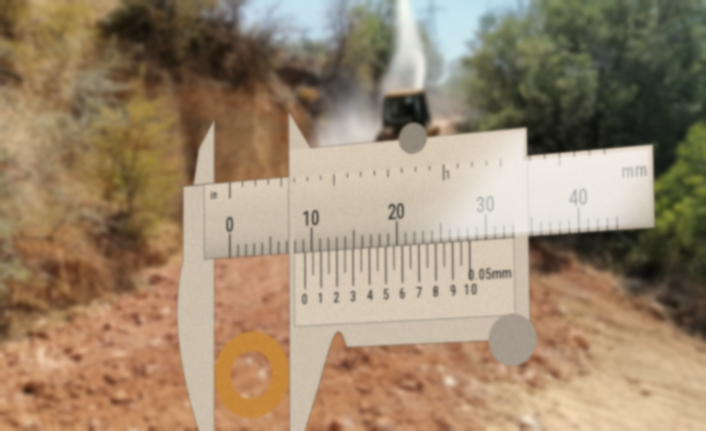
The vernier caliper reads 9.2 mm
